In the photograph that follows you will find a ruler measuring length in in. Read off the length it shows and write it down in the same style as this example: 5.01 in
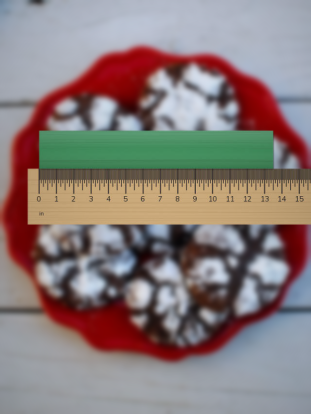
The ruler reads 13.5 in
